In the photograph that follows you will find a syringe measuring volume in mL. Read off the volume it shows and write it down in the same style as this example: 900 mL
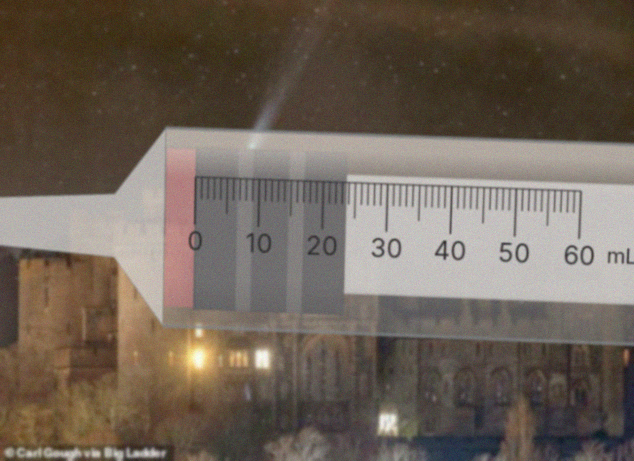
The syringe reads 0 mL
